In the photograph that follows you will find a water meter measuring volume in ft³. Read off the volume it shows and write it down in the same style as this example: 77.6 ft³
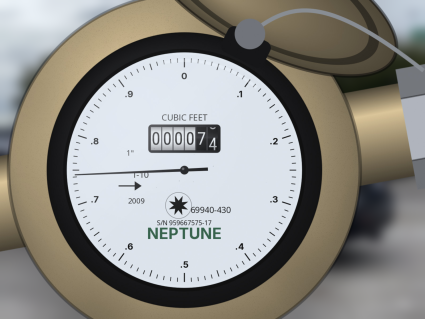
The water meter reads 73.74 ft³
